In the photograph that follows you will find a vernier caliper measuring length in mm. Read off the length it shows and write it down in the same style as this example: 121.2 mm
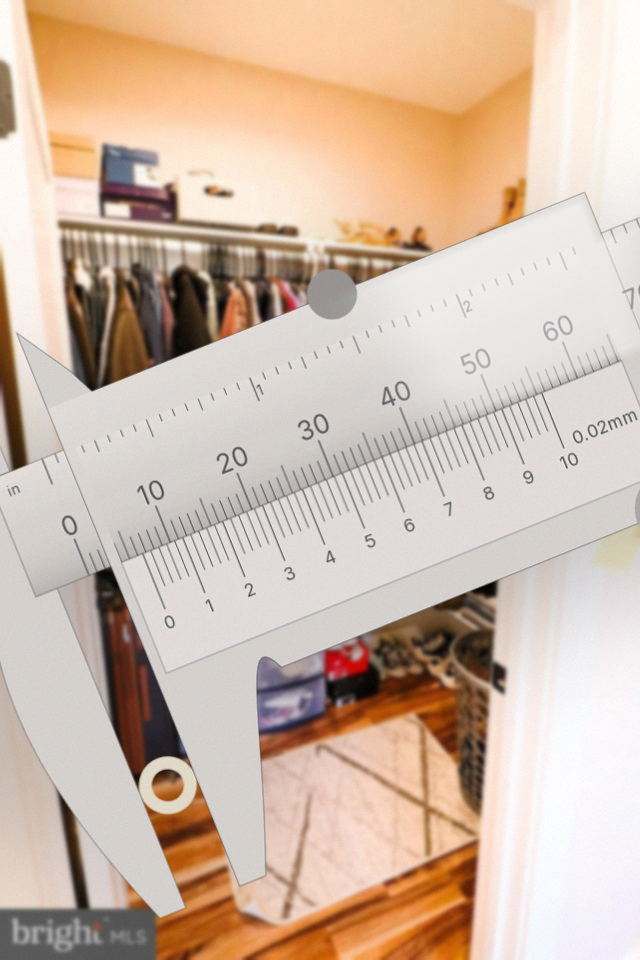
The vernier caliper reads 6.6 mm
